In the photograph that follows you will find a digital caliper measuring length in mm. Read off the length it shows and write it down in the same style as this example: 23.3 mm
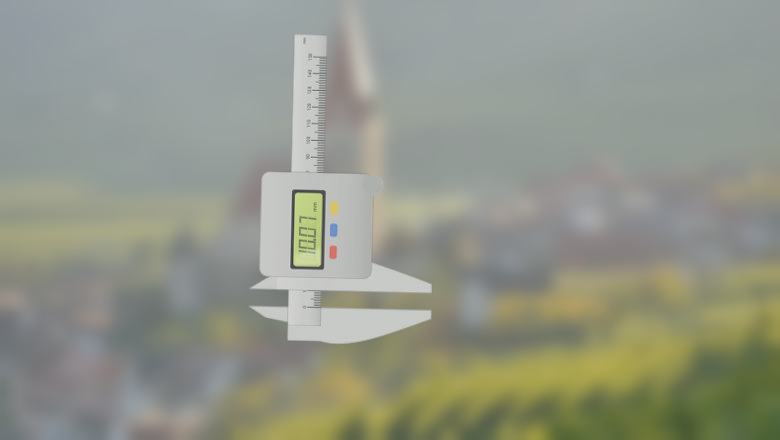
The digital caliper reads 10.07 mm
